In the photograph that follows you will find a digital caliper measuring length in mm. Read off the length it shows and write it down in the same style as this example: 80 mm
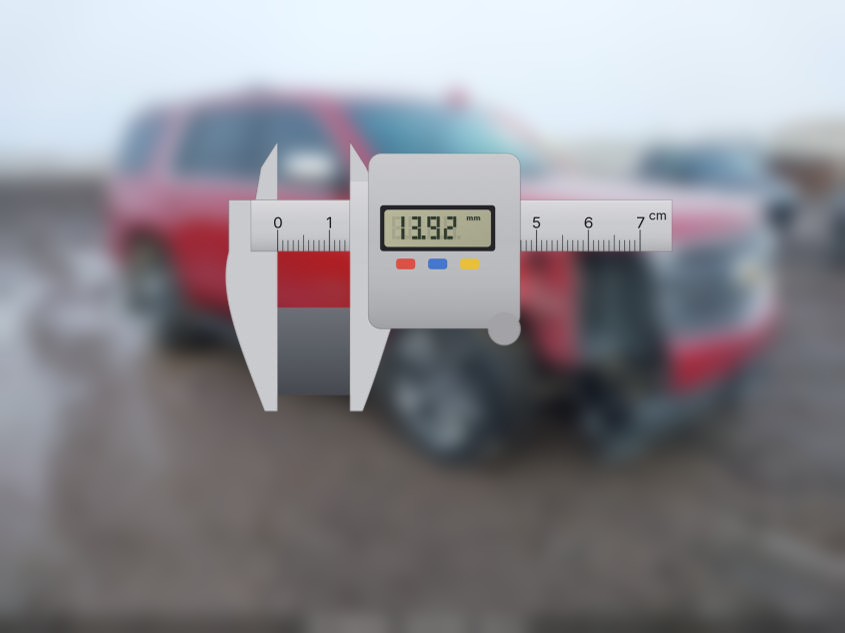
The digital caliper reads 13.92 mm
